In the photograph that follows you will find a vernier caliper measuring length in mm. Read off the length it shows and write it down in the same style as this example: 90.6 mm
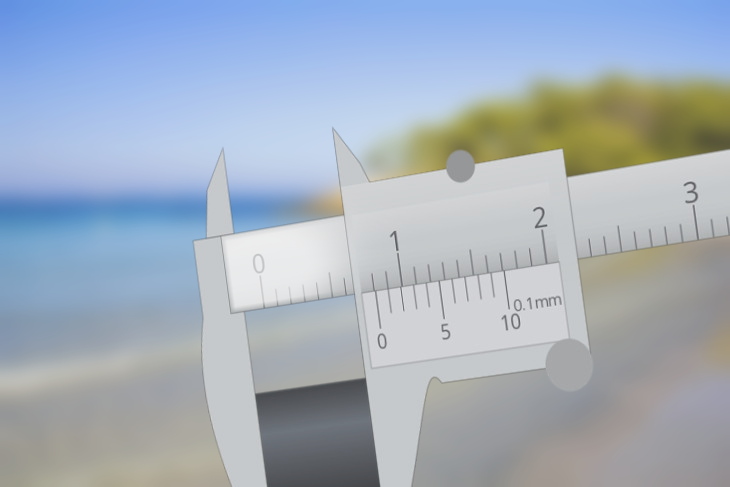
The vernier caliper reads 8.1 mm
